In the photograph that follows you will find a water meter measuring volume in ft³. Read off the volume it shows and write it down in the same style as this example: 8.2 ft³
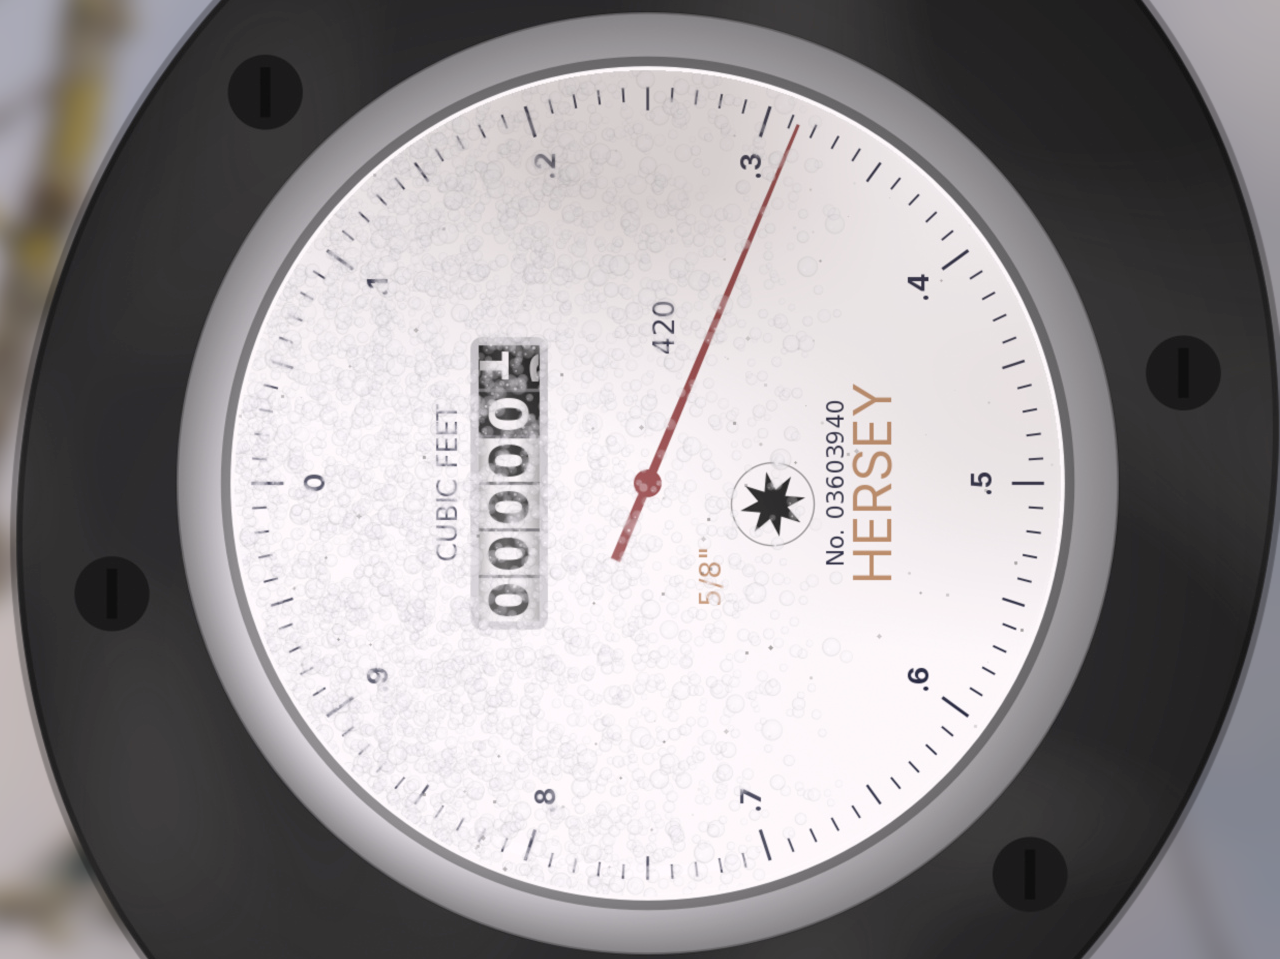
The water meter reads 1.31 ft³
